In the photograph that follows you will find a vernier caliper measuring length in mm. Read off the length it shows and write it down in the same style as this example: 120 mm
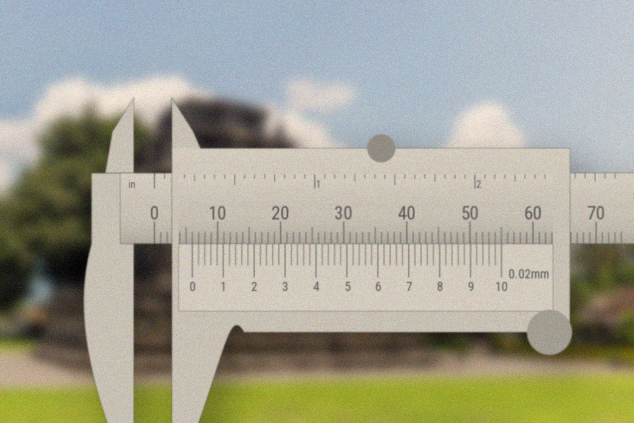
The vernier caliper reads 6.0 mm
